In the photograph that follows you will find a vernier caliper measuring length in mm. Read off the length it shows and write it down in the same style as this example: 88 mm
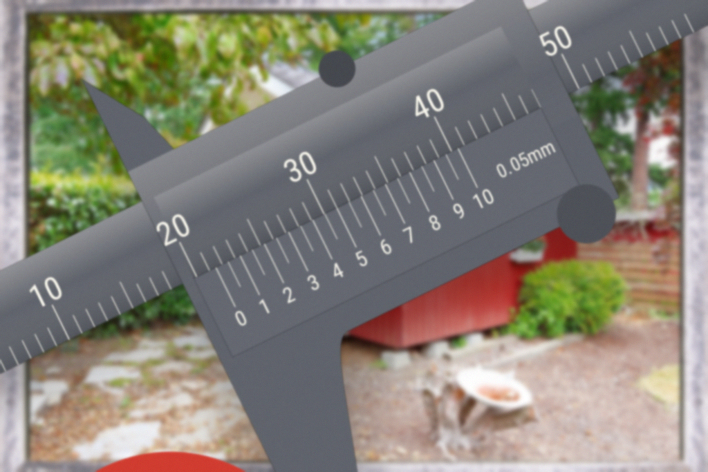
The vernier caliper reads 21.5 mm
